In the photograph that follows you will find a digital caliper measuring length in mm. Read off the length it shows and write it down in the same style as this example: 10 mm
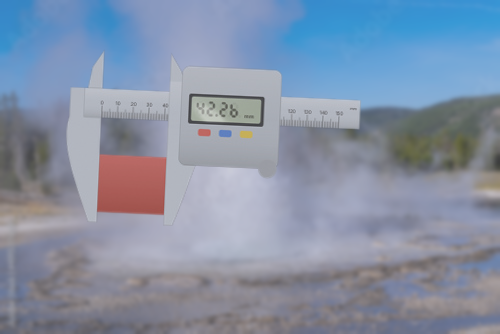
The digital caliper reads 42.26 mm
